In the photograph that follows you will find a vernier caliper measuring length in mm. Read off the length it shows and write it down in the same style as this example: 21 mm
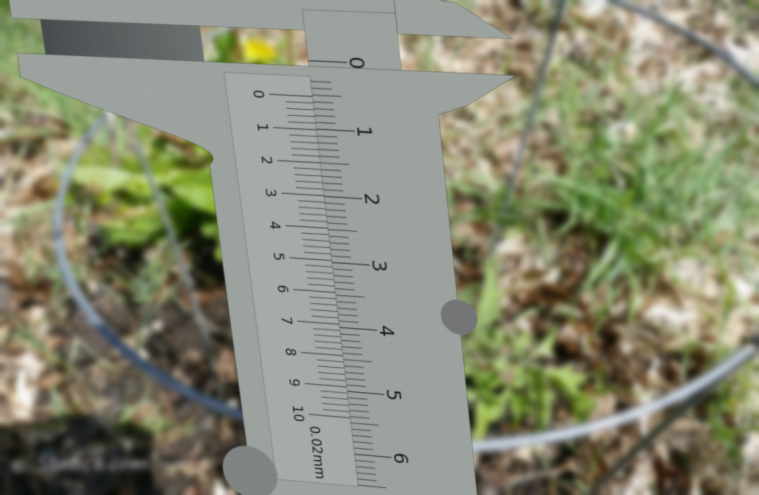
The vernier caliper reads 5.2 mm
